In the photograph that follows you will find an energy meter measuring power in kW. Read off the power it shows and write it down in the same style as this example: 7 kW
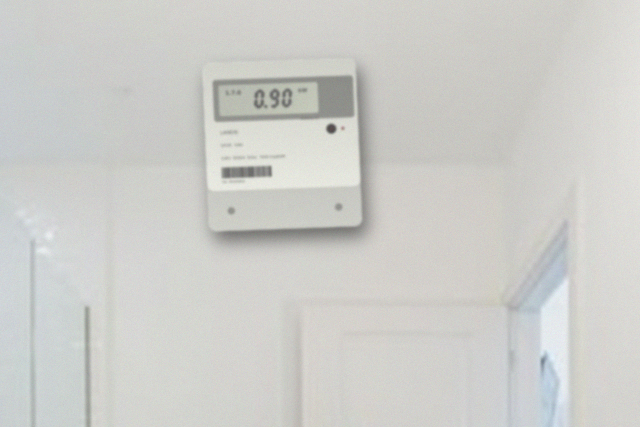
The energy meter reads 0.90 kW
